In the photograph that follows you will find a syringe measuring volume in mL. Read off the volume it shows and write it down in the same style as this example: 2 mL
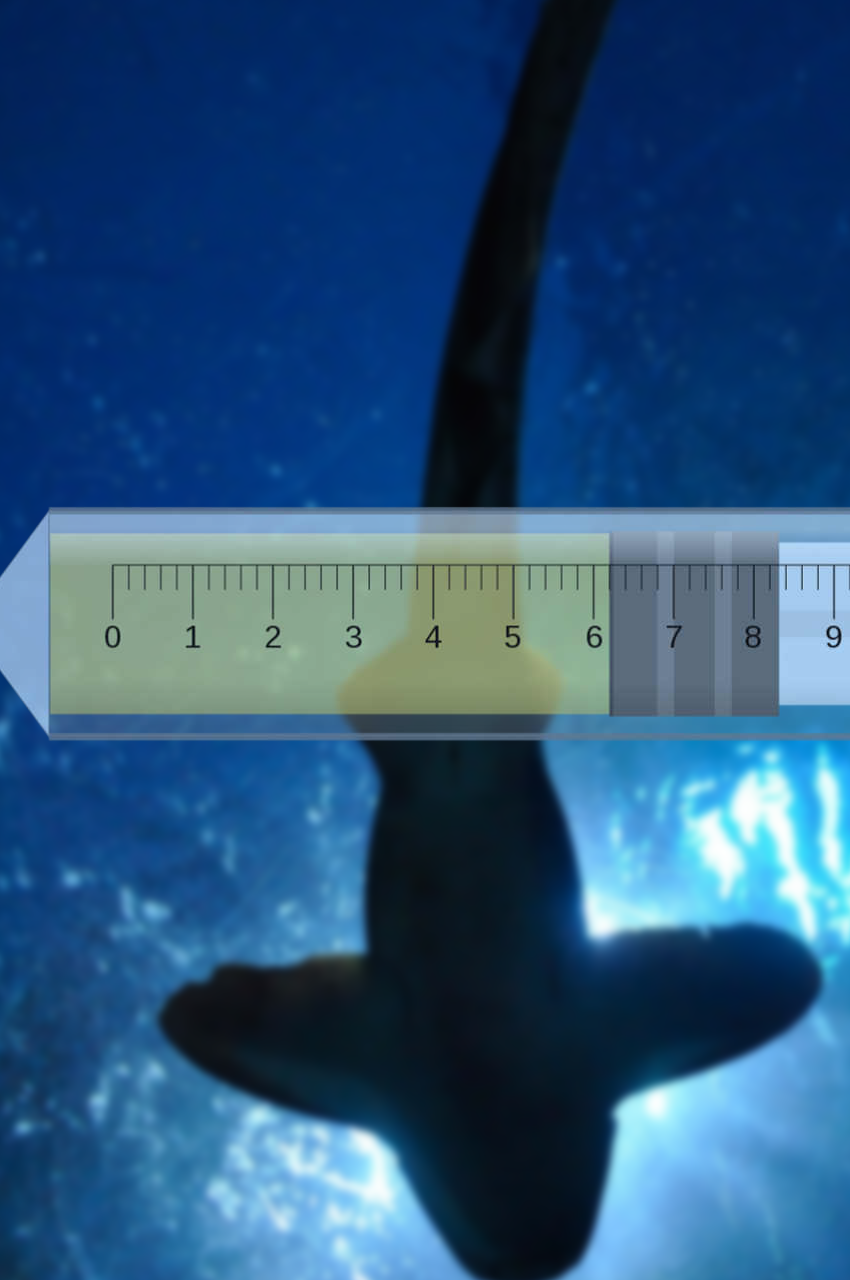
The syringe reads 6.2 mL
